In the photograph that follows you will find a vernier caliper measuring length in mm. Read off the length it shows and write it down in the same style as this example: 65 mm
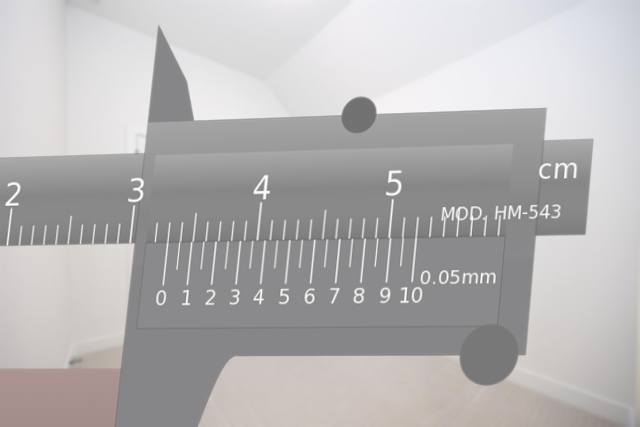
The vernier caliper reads 33.0 mm
